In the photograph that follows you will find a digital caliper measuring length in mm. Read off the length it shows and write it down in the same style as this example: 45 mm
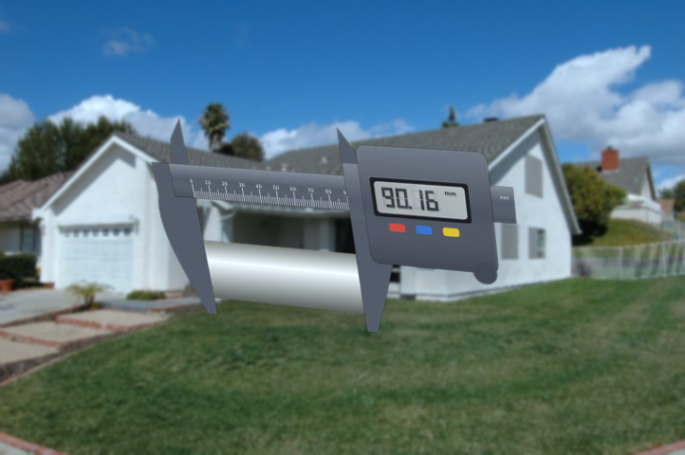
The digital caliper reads 90.16 mm
